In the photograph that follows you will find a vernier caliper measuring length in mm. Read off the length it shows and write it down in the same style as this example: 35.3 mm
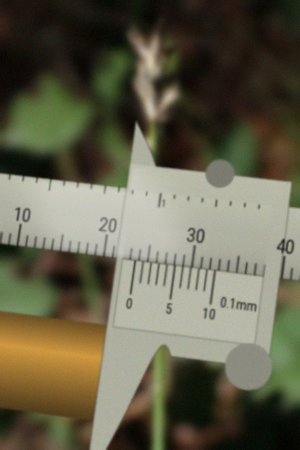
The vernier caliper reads 23.6 mm
